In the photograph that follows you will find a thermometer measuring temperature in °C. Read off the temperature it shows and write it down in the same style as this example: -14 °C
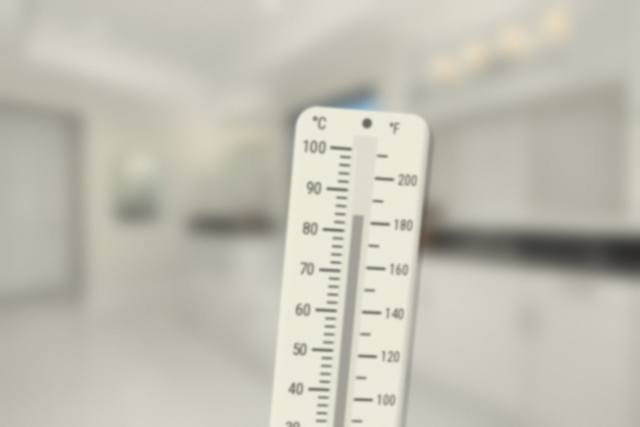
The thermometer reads 84 °C
